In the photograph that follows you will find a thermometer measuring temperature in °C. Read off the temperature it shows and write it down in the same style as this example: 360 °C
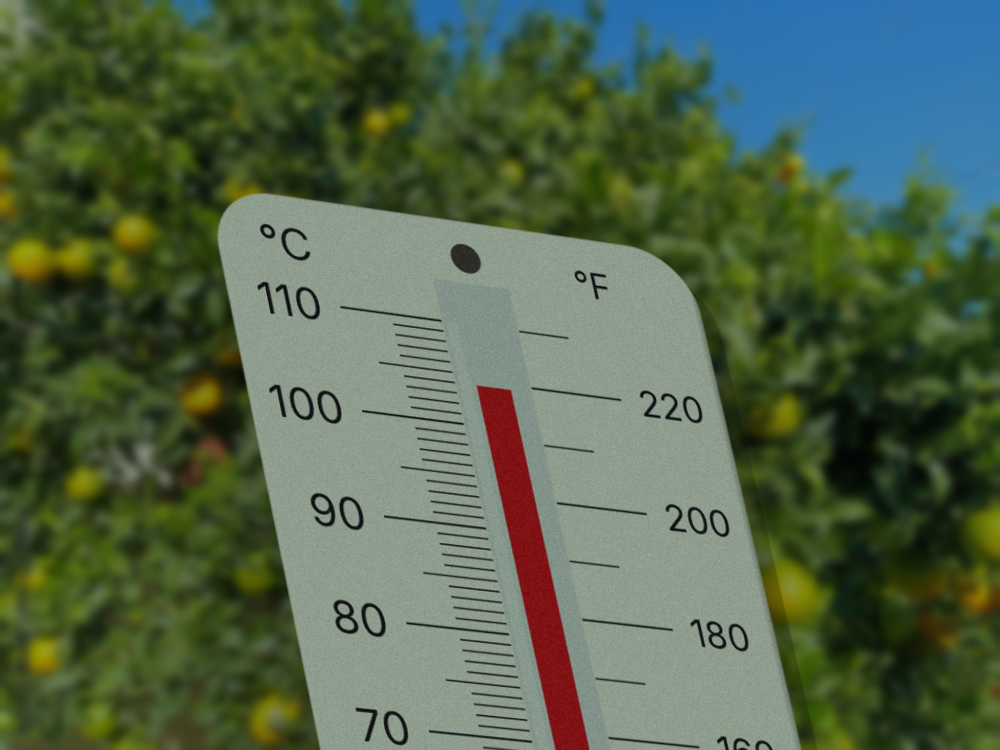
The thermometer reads 104 °C
